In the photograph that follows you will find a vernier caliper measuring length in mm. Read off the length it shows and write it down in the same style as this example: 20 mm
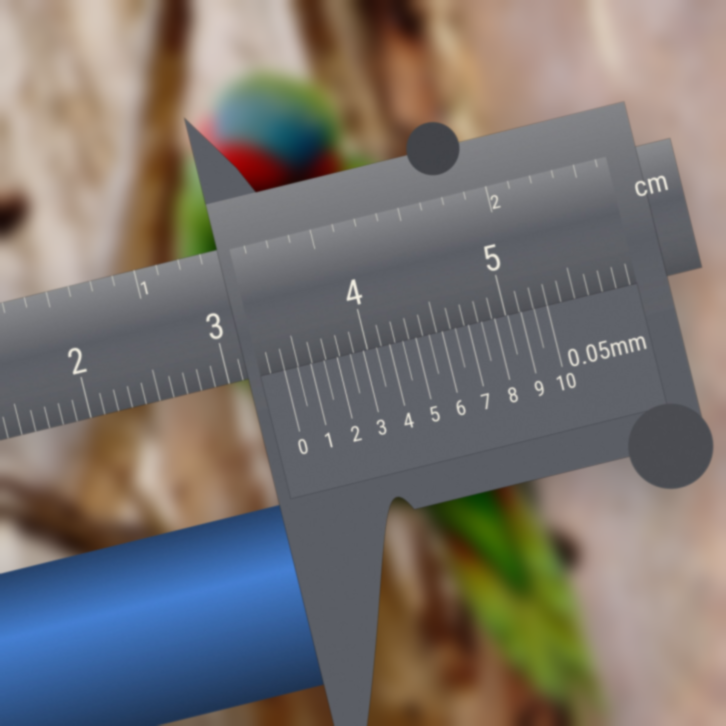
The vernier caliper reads 34.0 mm
